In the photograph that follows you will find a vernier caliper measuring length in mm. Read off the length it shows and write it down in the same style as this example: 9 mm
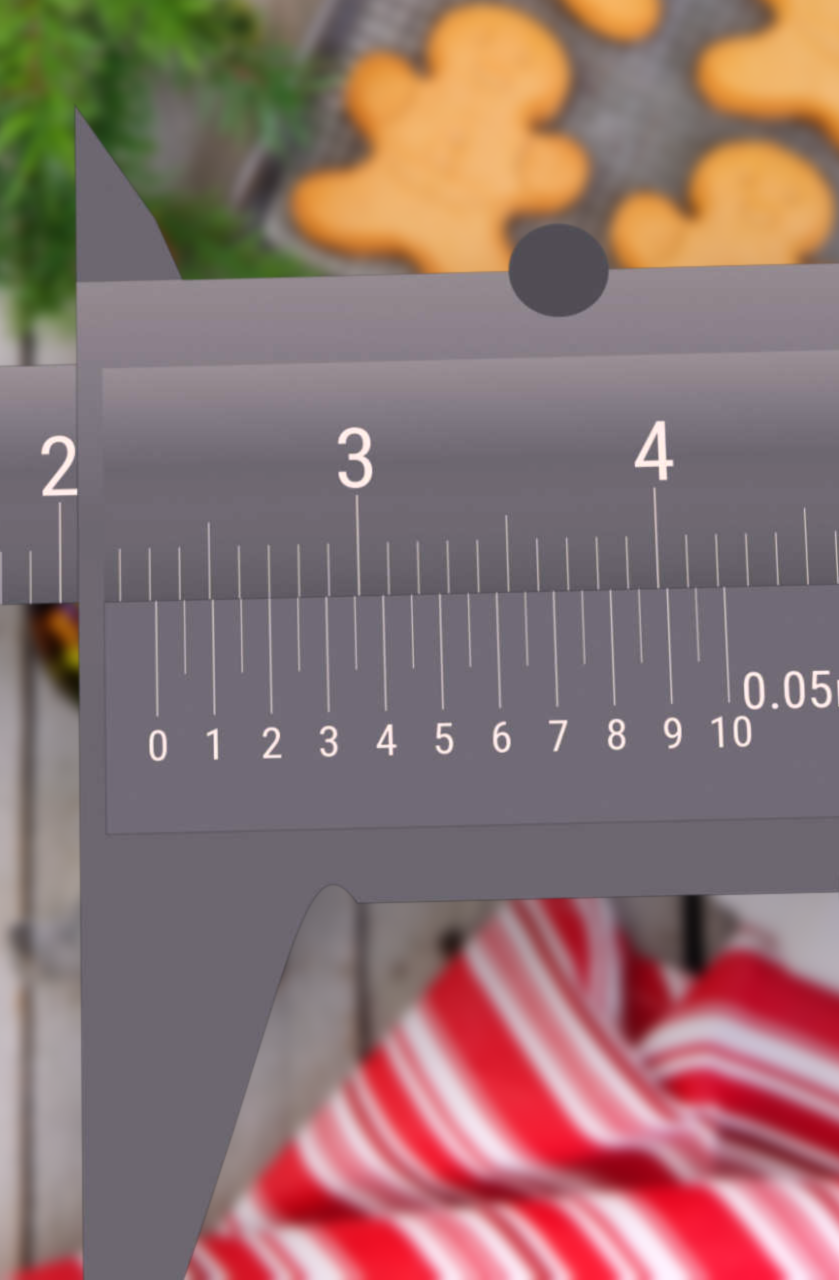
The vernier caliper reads 23.20 mm
